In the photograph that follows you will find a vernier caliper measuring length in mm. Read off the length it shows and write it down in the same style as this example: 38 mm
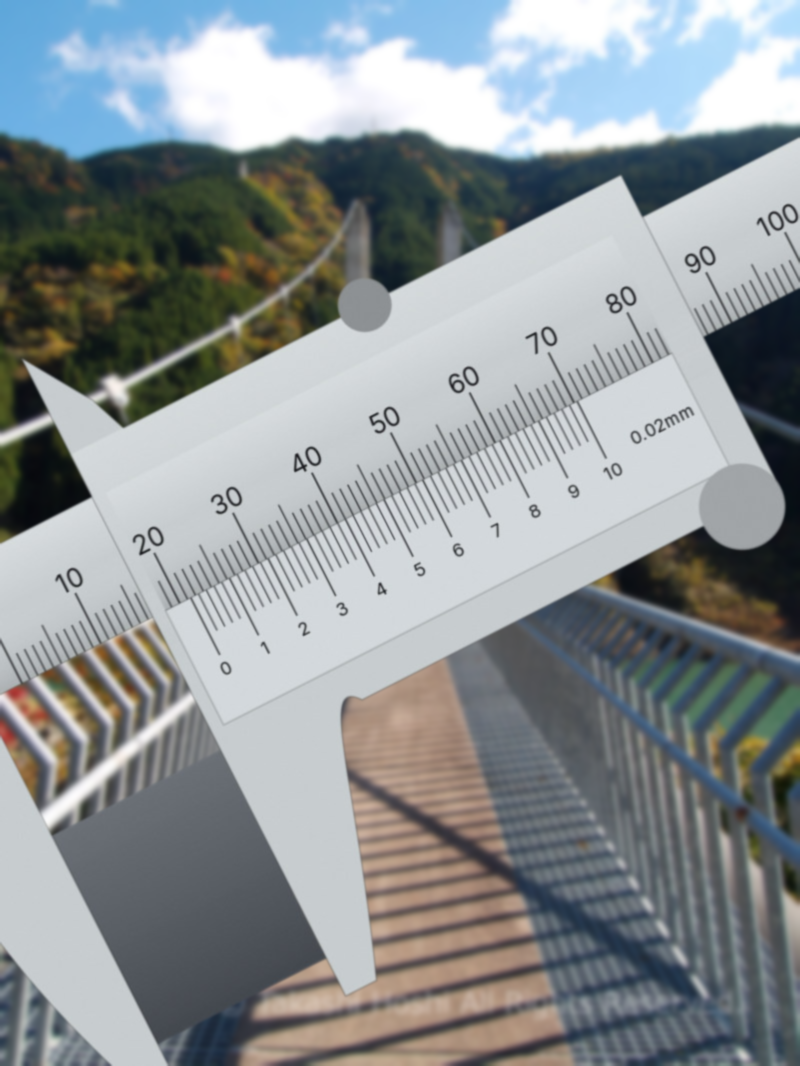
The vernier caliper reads 21.4 mm
